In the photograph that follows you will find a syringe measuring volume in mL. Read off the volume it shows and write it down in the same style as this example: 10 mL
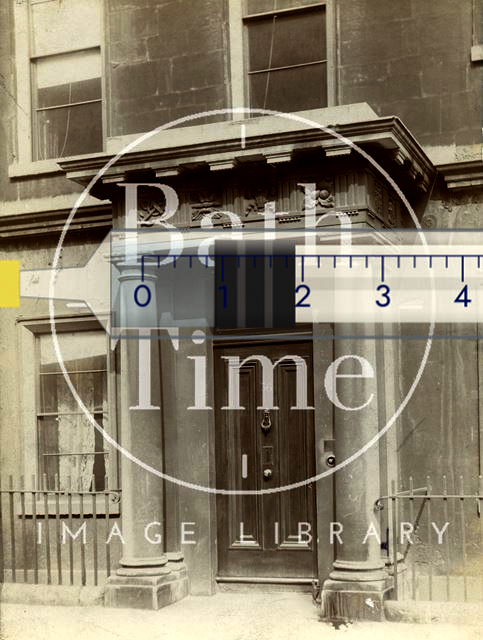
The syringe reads 0.9 mL
